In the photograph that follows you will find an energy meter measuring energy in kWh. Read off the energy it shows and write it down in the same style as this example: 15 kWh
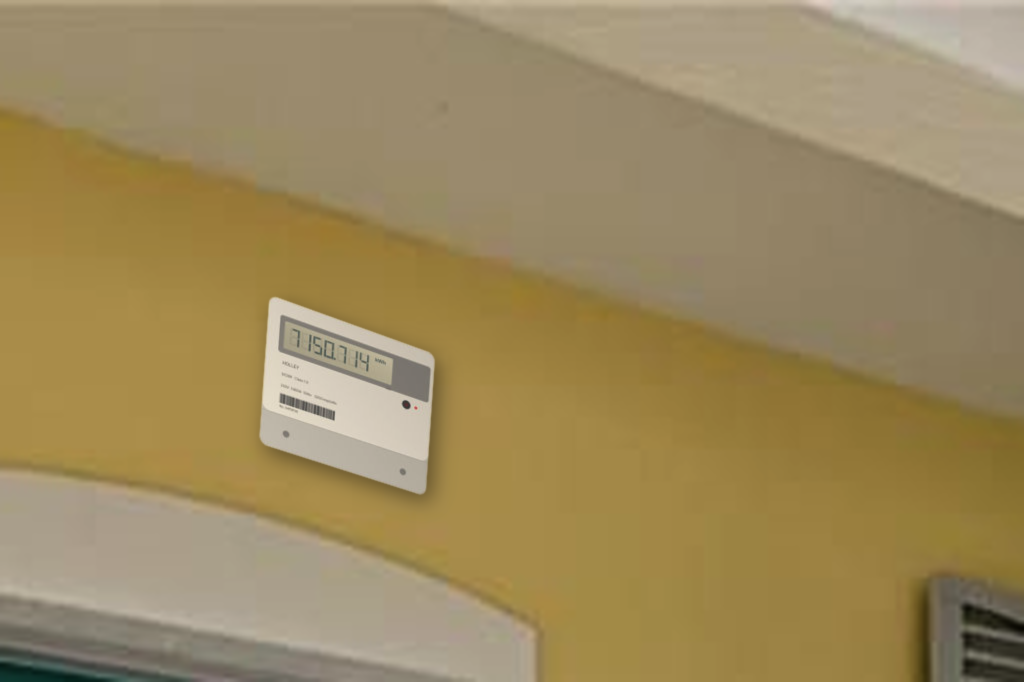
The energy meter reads 7150.714 kWh
